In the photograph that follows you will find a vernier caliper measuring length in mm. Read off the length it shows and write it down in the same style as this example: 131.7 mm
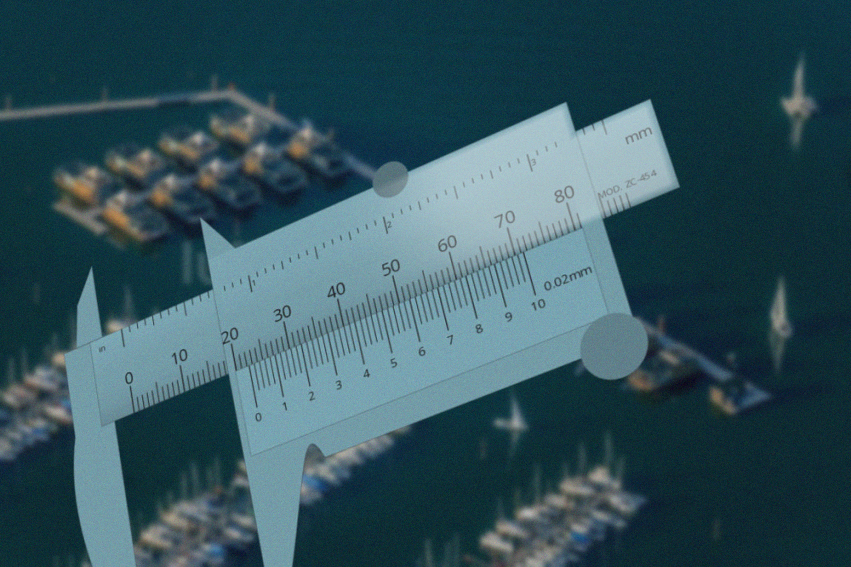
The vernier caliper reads 22.4 mm
